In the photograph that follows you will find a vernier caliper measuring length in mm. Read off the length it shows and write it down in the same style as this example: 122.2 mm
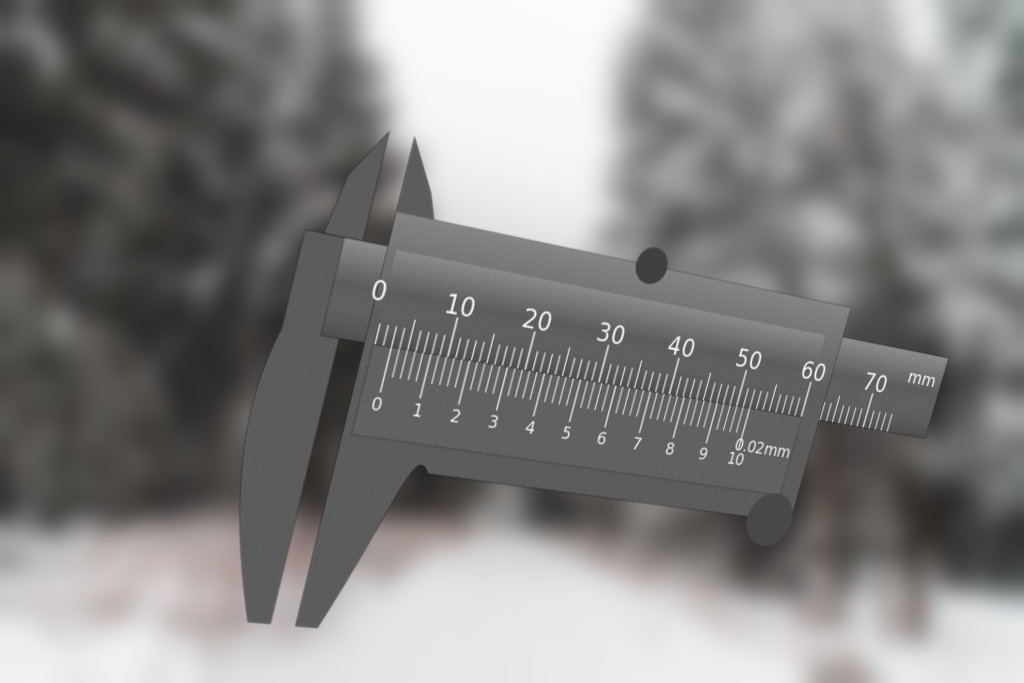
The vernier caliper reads 3.0 mm
